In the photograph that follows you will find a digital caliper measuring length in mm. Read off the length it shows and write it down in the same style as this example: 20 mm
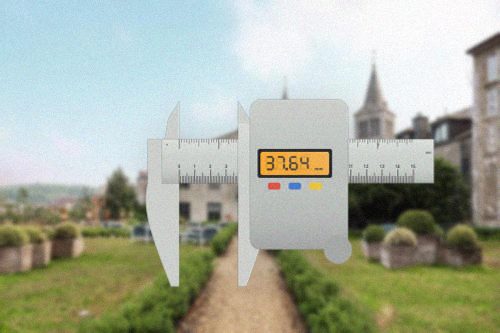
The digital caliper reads 37.64 mm
